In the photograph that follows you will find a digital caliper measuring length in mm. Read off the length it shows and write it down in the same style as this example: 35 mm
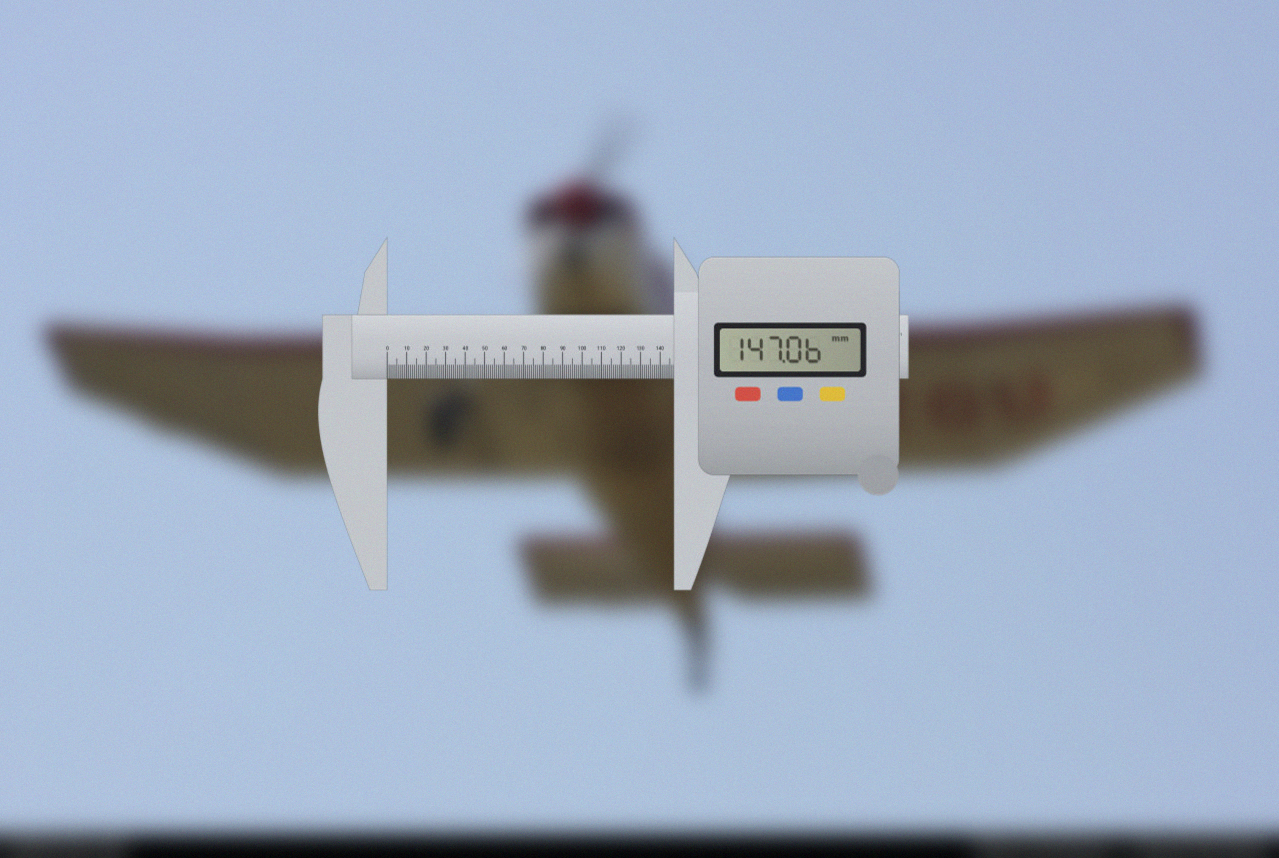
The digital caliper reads 147.06 mm
